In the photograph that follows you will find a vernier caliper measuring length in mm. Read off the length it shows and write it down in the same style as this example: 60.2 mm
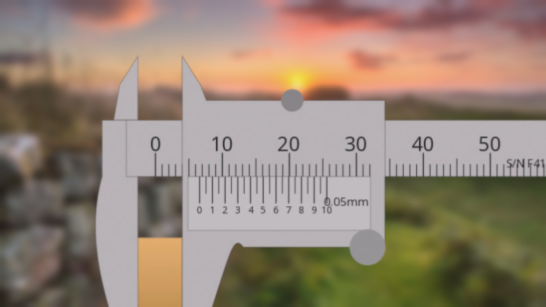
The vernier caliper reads 6.6 mm
